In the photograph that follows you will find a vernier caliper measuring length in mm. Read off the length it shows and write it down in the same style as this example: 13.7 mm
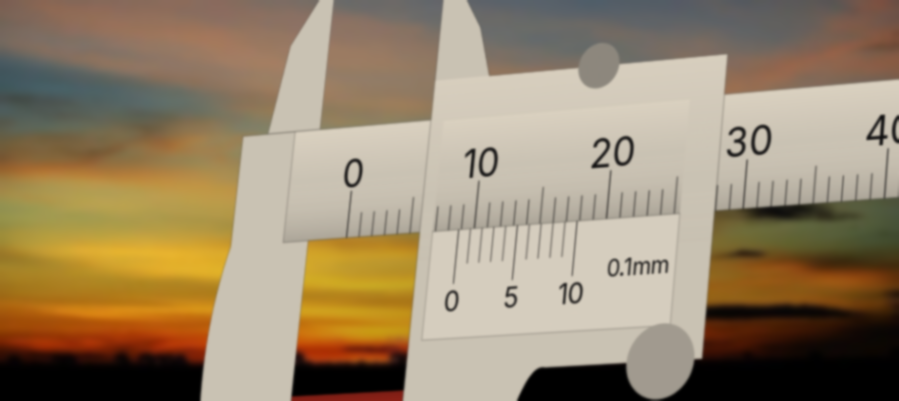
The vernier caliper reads 8.8 mm
